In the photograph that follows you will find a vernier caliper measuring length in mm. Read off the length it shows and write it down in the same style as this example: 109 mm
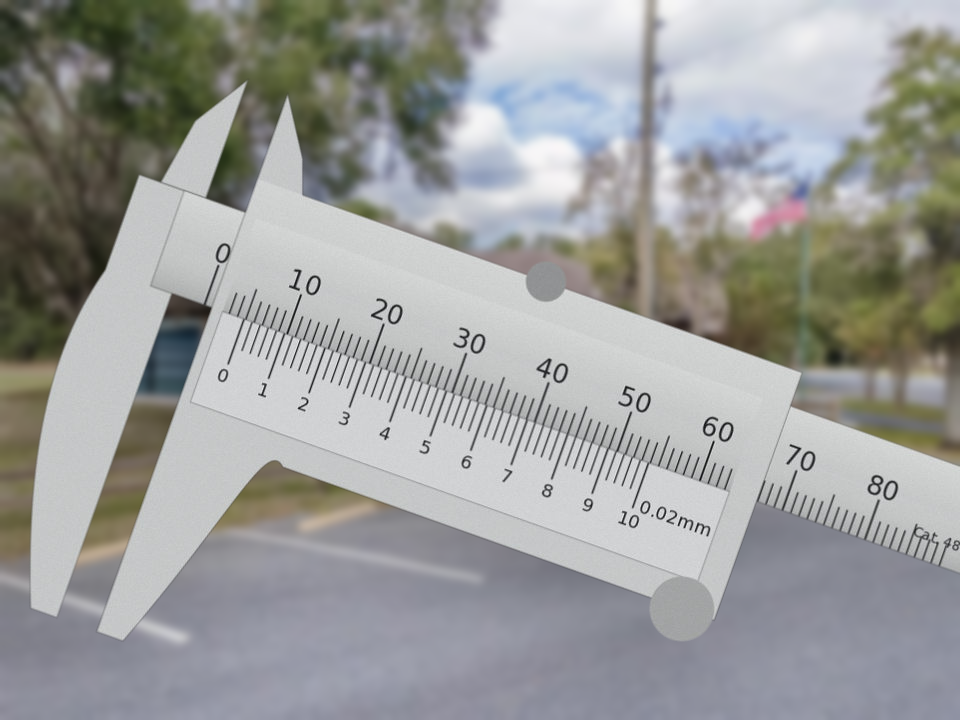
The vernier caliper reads 4.8 mm
